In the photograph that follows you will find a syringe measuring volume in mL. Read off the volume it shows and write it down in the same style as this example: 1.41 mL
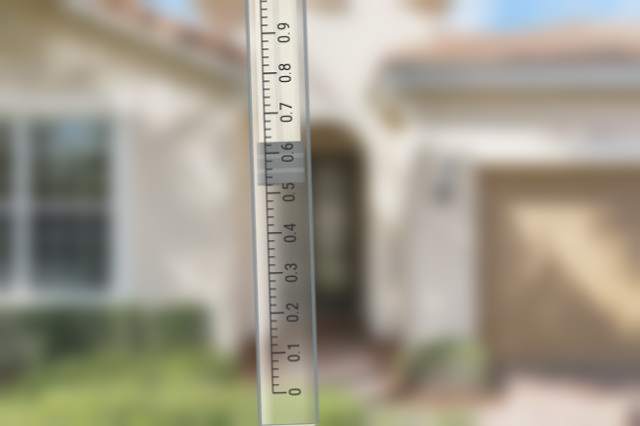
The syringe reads 0.52 mL
